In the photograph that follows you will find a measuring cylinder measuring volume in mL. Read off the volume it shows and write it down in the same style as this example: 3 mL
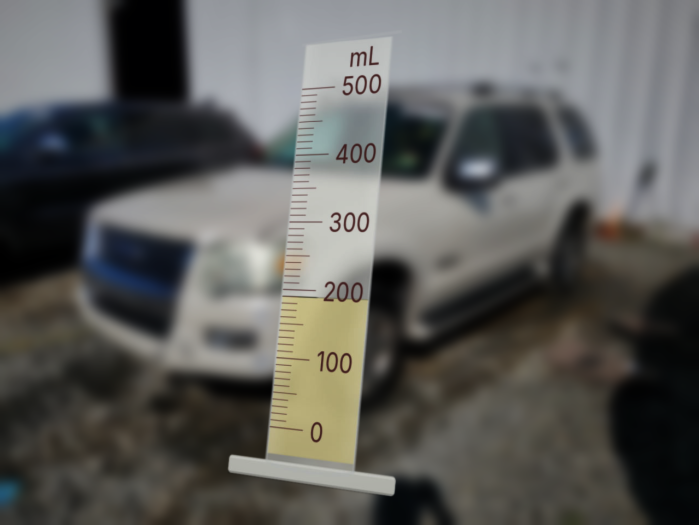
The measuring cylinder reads 190 mL
